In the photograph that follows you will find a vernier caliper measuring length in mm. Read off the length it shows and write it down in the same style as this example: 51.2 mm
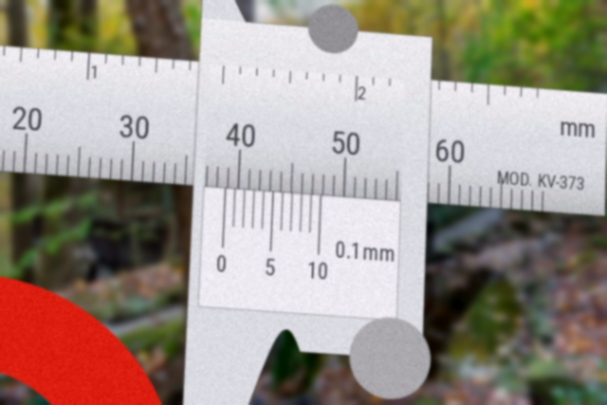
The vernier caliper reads 38.8 mm
